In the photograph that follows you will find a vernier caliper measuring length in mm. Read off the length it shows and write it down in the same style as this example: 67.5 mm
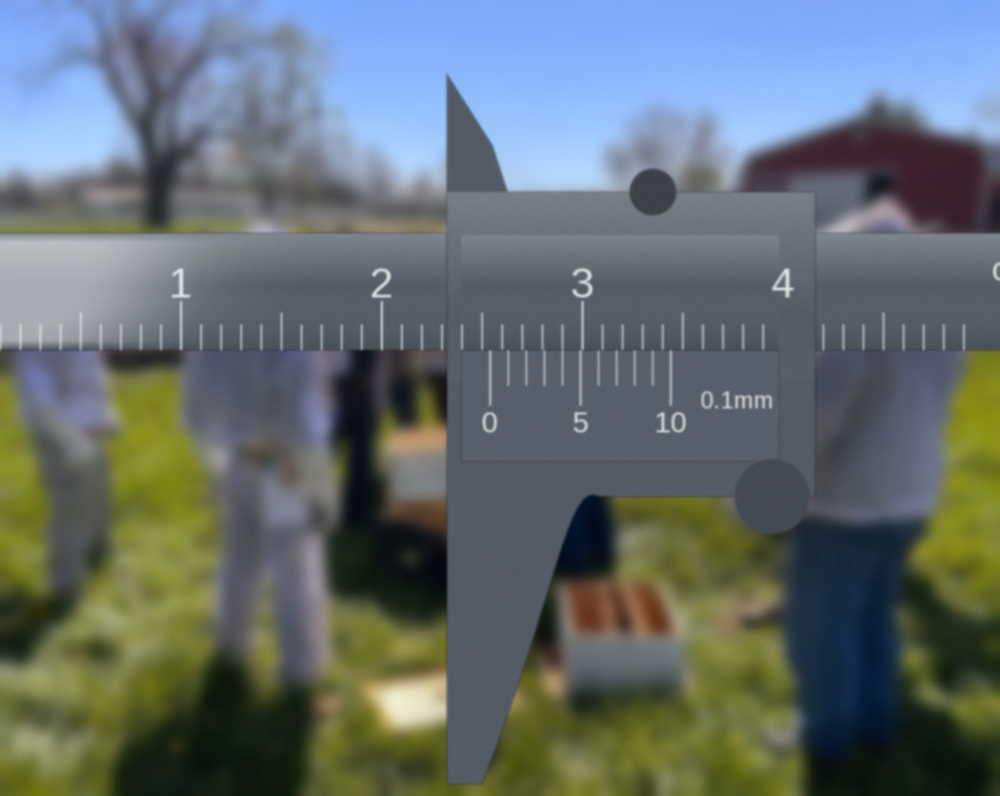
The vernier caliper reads 25.4 mm
